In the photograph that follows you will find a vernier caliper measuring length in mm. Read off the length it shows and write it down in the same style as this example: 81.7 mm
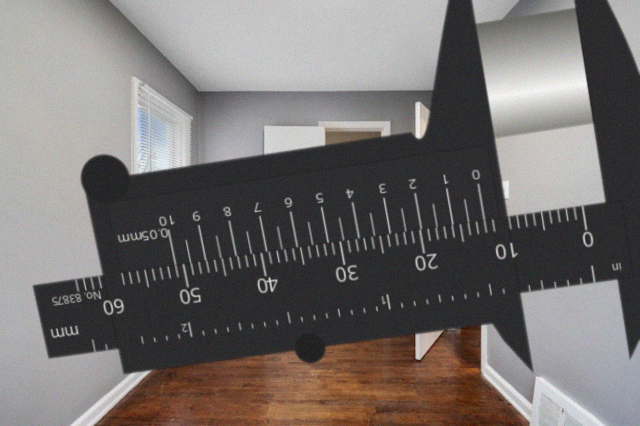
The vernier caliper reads 12.0 mm
